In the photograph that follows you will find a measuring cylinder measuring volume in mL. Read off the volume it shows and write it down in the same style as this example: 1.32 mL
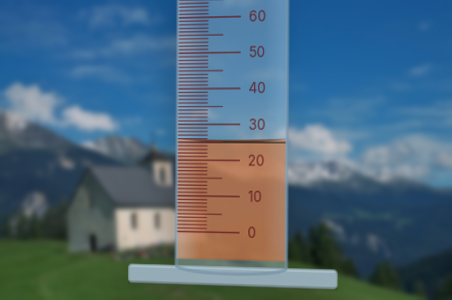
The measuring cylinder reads 25 mL
